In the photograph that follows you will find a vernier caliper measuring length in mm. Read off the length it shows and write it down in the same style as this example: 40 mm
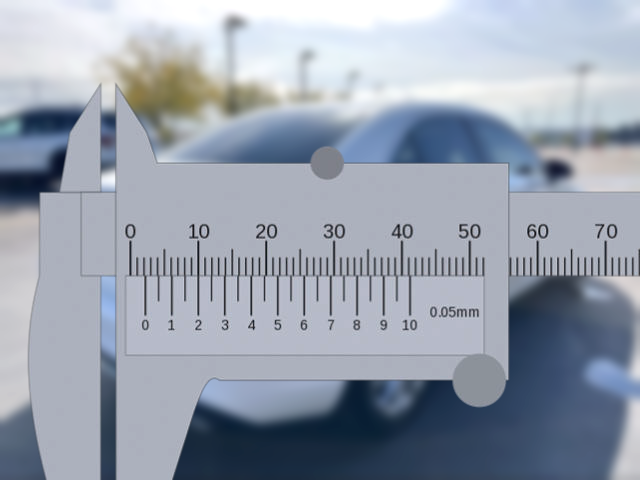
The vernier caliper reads 2.2 mm
